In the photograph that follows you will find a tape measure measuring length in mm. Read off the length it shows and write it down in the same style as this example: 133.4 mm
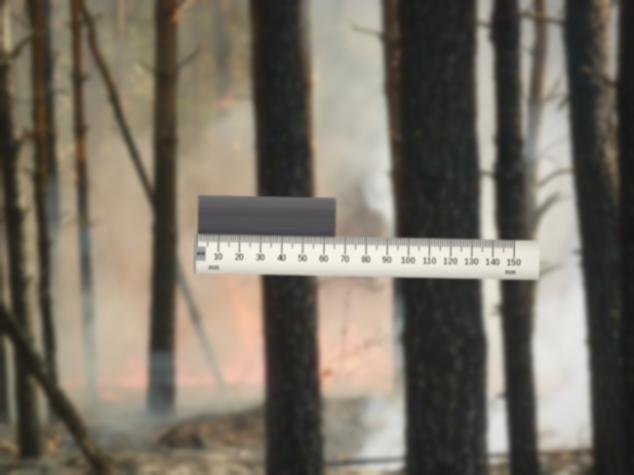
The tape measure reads 65 mm
